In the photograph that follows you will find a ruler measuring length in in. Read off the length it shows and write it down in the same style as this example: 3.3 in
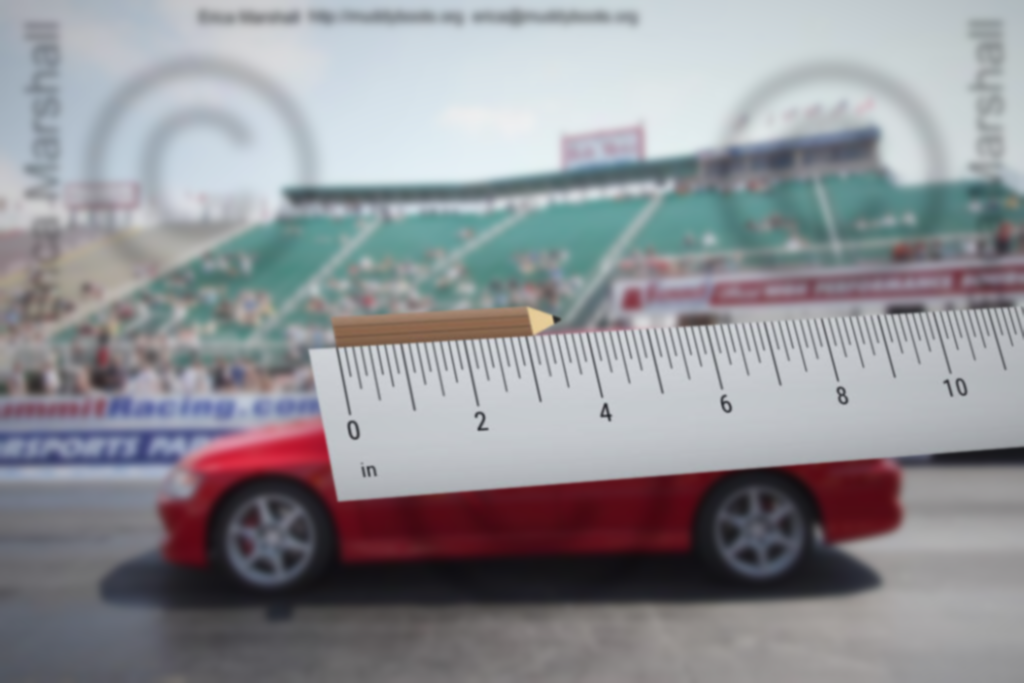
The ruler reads 3.625 in
